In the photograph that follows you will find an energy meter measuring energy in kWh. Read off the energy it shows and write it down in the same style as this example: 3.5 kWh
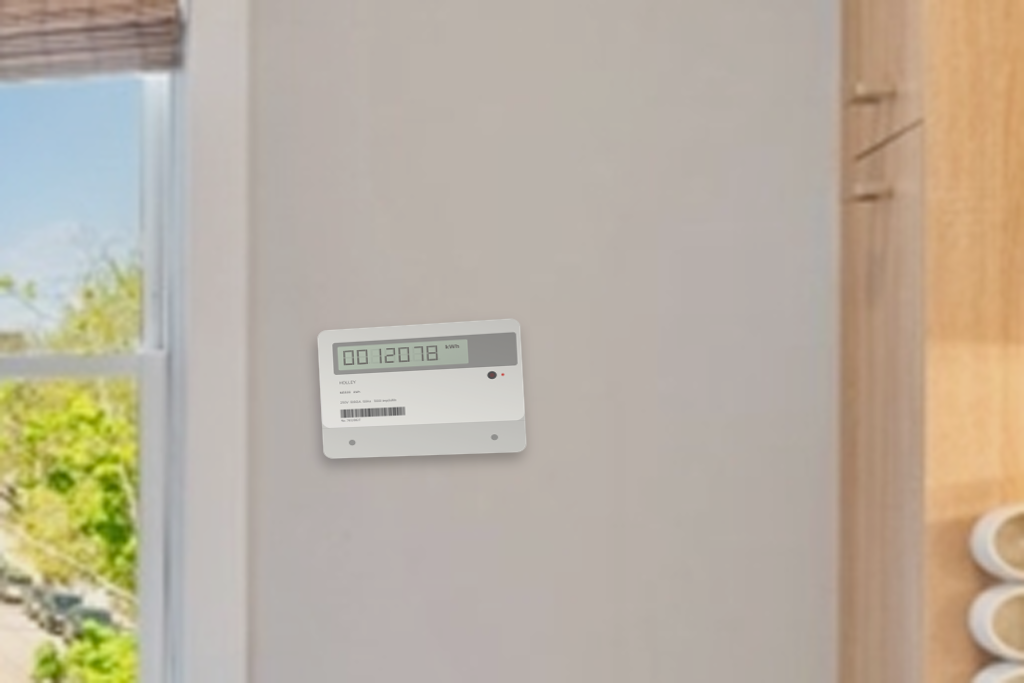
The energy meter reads 12078 kWh
